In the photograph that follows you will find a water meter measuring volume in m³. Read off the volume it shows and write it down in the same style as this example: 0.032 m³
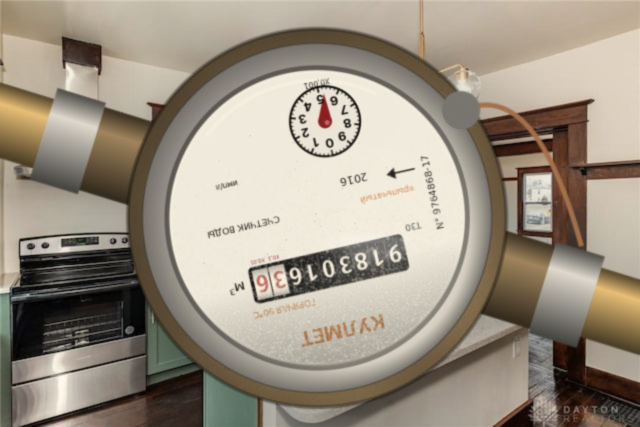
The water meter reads 9183016.365 m³
